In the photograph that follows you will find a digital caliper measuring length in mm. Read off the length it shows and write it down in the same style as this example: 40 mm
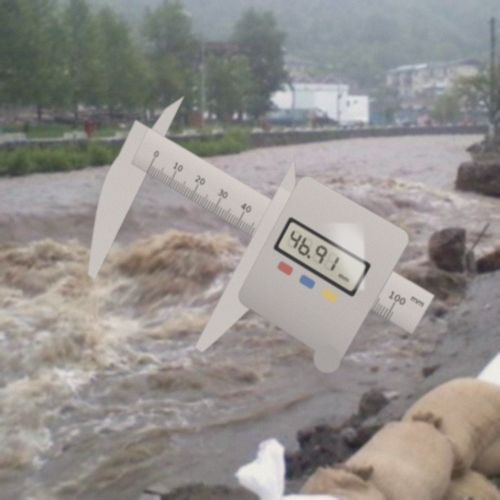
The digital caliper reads 46.91 mm
